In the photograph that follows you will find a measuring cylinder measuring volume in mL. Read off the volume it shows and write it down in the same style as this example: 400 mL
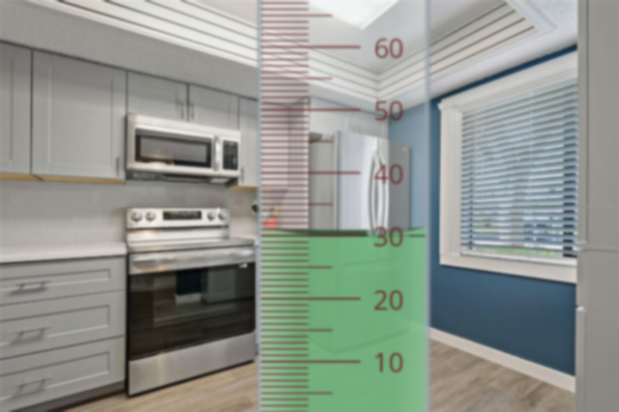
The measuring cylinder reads 30 mL
